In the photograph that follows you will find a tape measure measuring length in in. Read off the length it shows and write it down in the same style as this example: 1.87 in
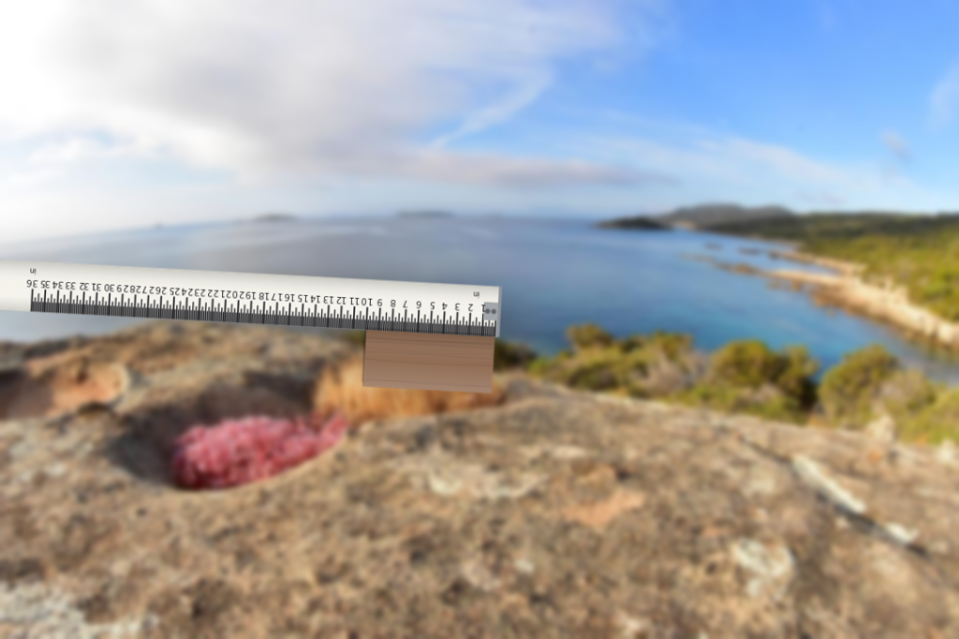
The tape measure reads 10 in
